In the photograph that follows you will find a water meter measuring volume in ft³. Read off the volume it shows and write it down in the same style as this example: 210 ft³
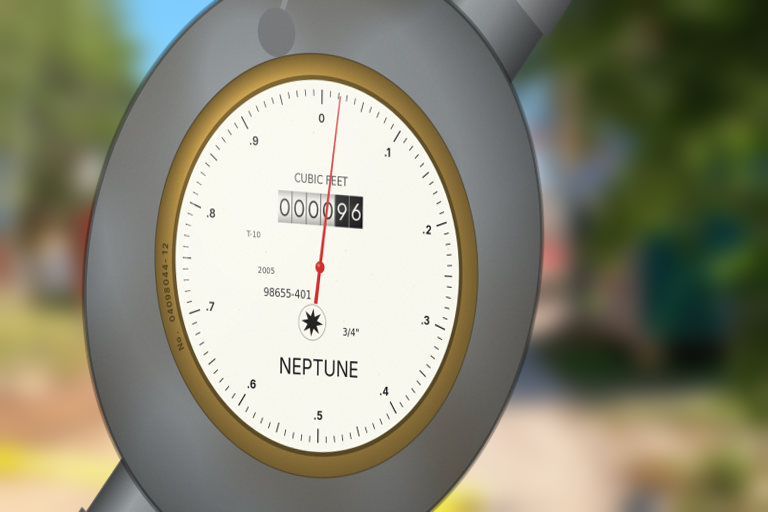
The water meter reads 96.02 ft³
